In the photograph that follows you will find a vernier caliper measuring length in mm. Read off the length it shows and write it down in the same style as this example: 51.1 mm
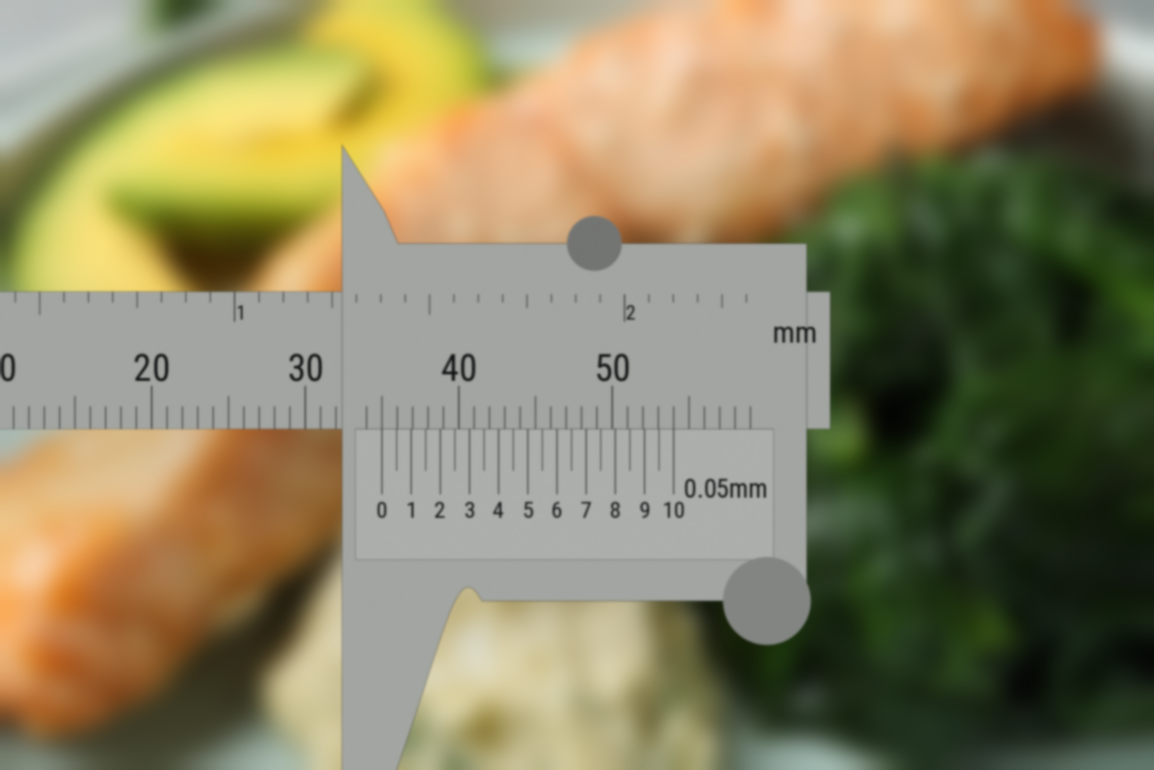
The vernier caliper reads 35.0 mm
